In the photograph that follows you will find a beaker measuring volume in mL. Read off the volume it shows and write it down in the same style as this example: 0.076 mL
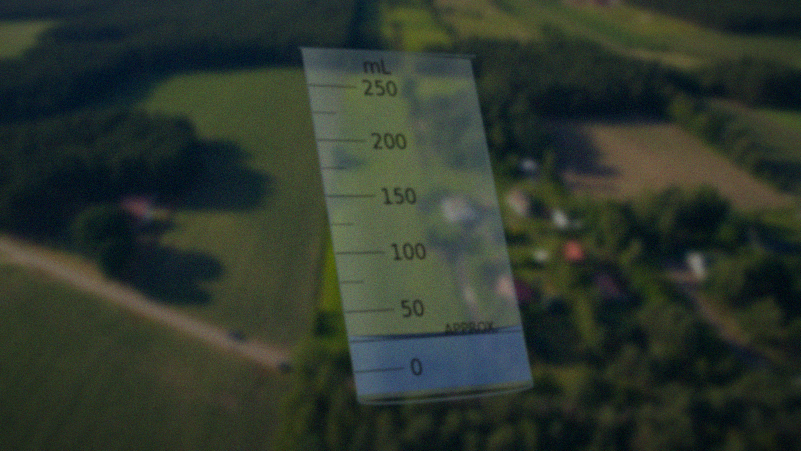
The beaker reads 25 mL
